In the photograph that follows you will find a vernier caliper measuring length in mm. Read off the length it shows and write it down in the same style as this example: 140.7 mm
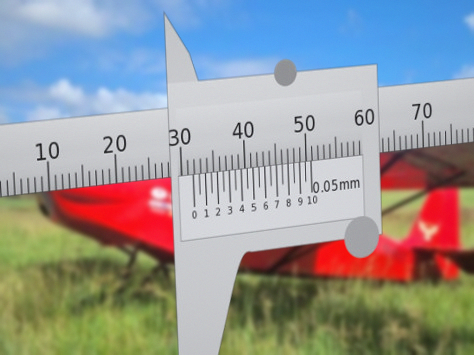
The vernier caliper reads 31.8 mm
